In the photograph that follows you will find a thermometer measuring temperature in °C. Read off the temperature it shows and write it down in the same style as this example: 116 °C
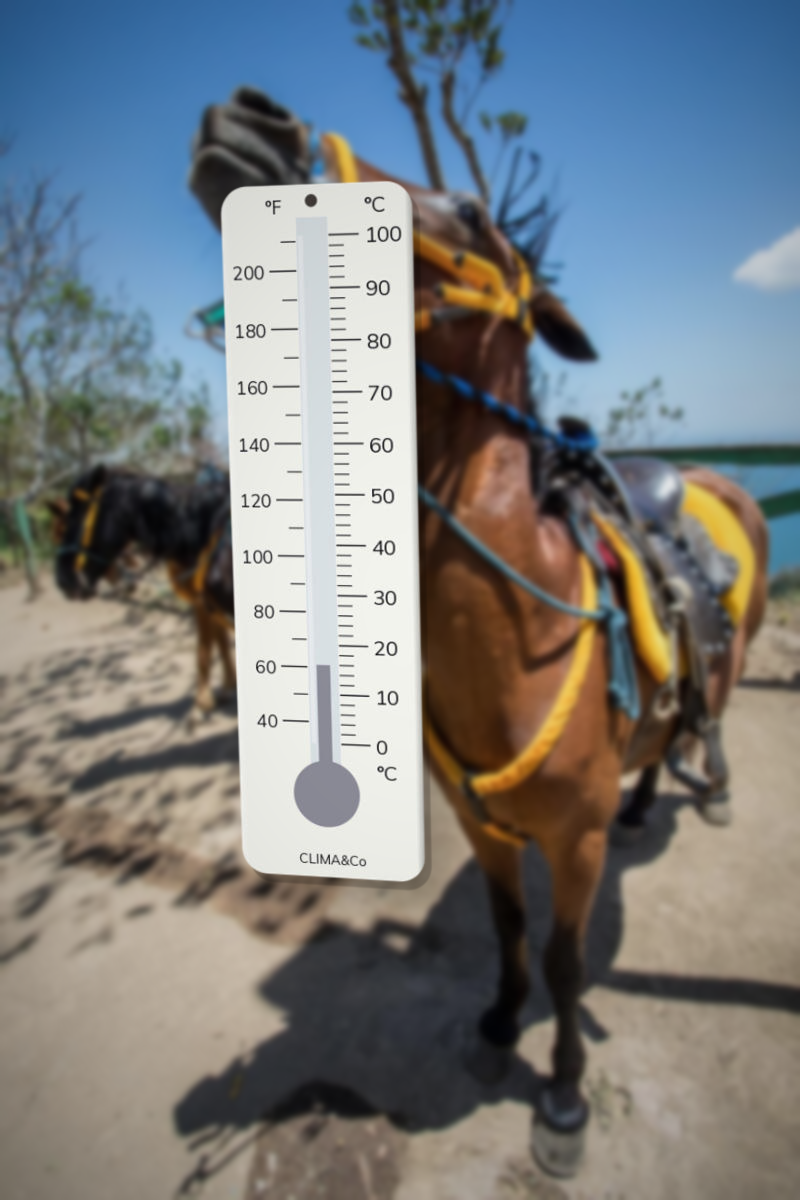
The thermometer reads 16 °C
